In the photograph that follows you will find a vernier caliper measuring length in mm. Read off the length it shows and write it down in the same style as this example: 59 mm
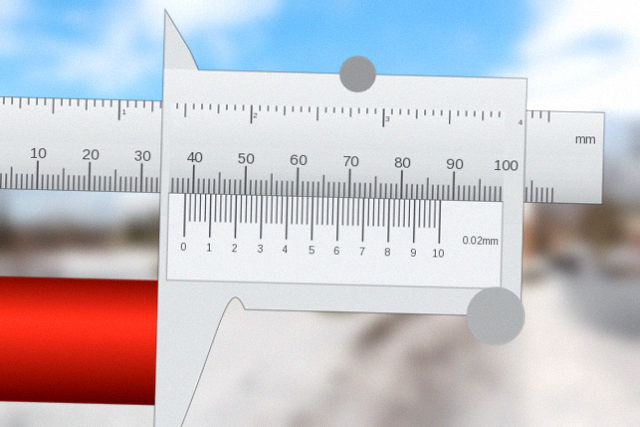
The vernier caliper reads 38.5 mm
